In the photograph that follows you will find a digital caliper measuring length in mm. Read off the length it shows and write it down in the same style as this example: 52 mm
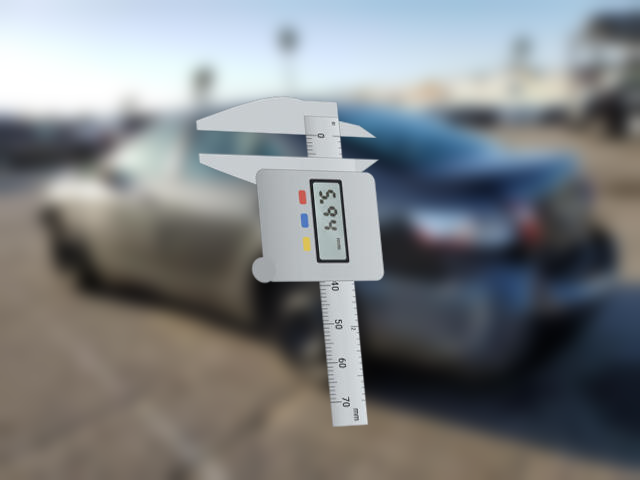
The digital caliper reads 5.94 mm
